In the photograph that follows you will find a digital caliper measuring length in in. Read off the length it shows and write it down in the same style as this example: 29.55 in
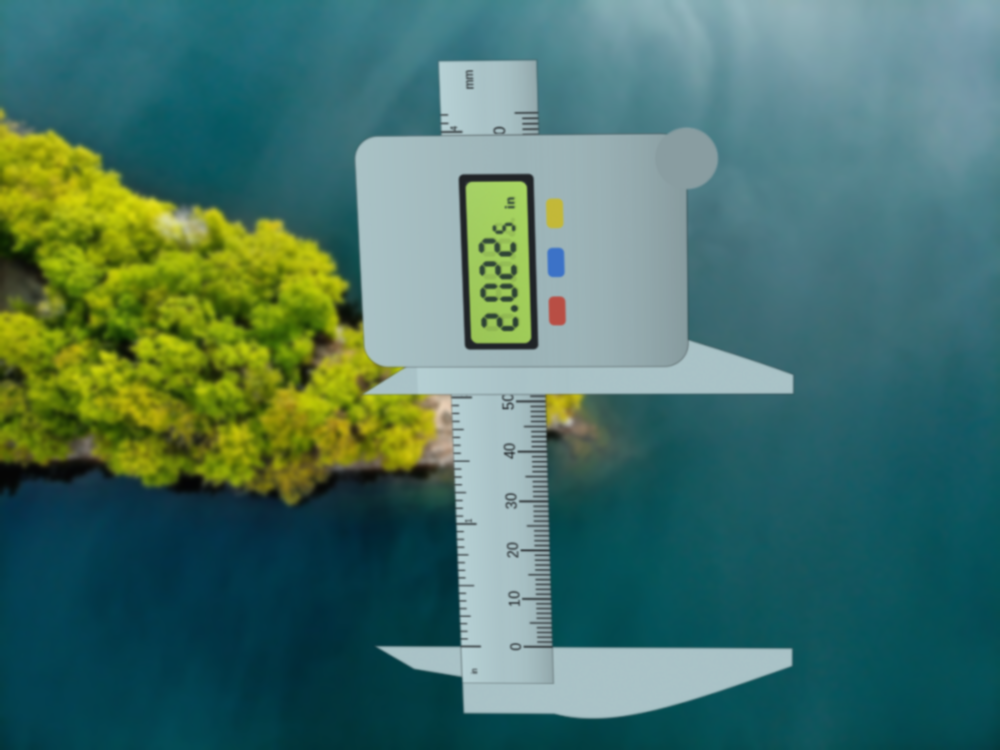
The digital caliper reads 2.0225 in
